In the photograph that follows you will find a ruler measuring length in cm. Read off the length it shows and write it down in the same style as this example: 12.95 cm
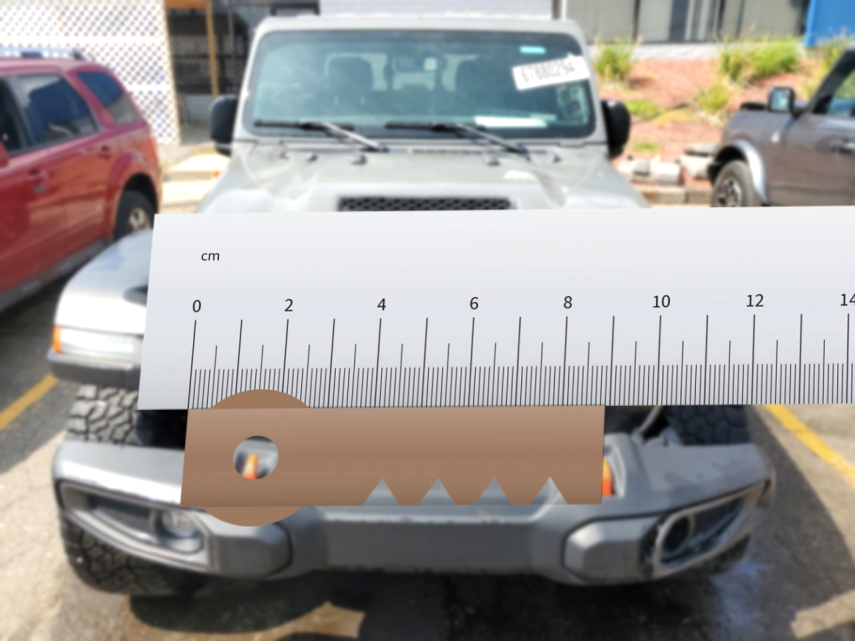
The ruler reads 8.9 cm
